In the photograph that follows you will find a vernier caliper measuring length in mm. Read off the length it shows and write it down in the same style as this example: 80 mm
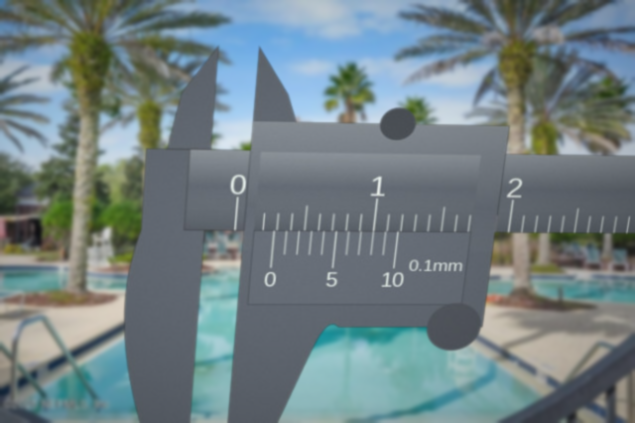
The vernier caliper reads 2.8 mm
